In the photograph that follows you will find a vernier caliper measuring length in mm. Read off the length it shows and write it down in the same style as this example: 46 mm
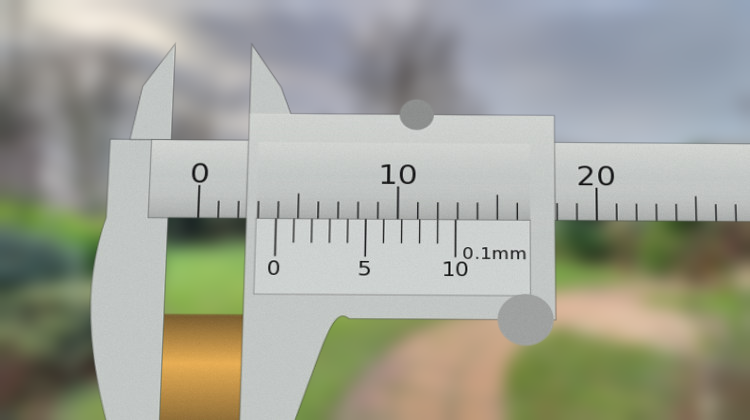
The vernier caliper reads 3.9 mm
